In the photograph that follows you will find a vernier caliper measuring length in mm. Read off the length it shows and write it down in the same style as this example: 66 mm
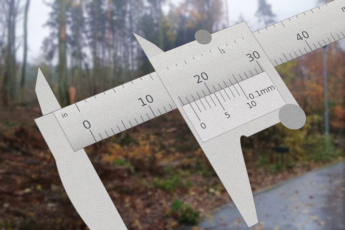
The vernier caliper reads 16.0 mm
